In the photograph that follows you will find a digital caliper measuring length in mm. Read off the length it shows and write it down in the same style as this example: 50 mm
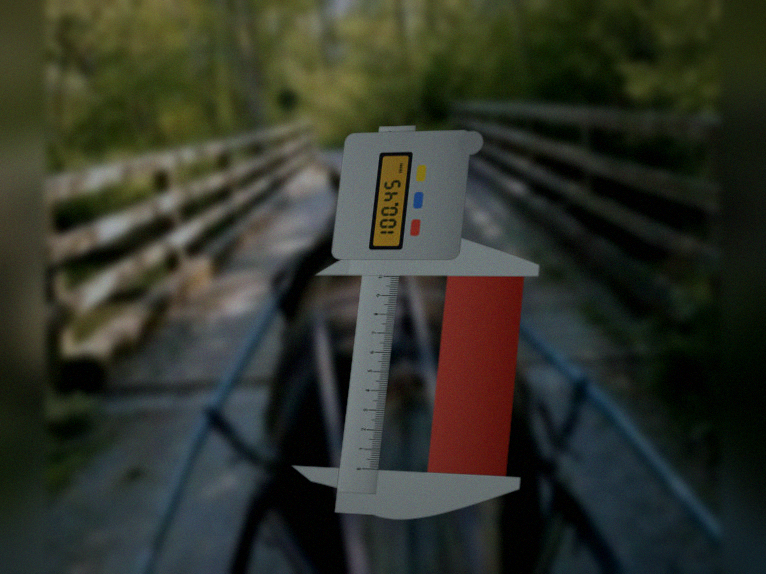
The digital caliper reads 100.45 mm
